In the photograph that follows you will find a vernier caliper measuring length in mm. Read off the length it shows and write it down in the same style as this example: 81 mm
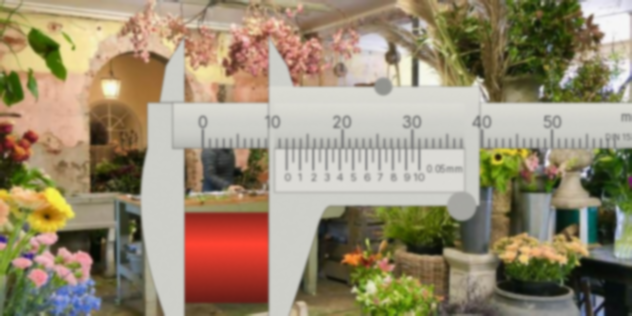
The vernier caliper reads 12.0 mm
